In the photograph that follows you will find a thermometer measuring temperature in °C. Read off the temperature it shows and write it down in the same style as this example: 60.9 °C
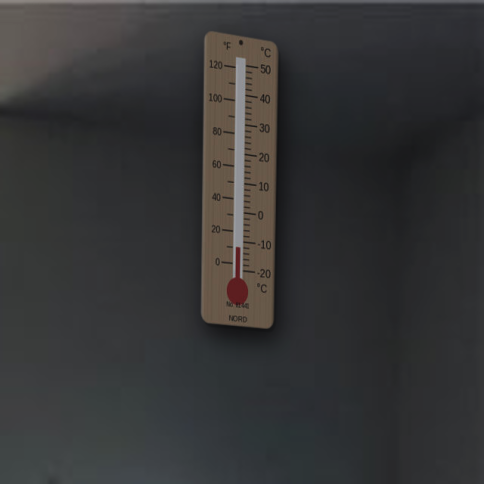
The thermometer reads -12 °C
